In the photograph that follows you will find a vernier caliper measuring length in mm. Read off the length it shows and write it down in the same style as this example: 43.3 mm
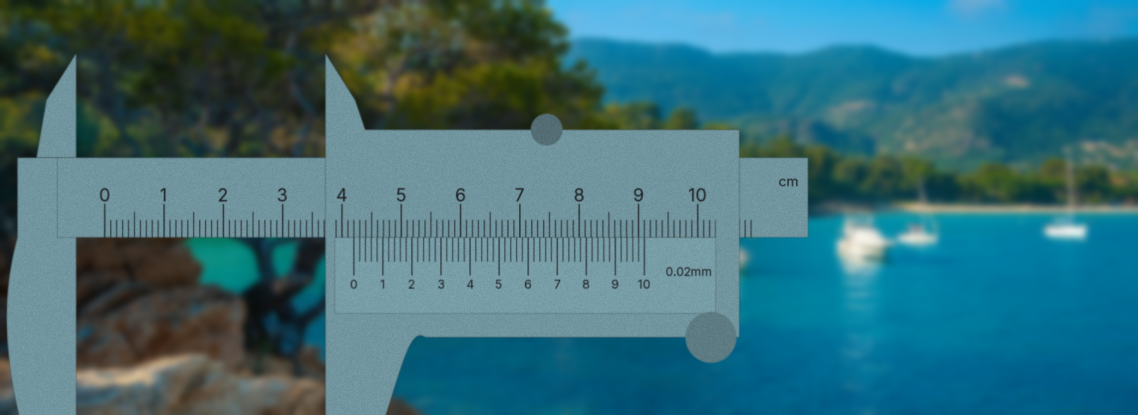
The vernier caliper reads 42.0 mm
